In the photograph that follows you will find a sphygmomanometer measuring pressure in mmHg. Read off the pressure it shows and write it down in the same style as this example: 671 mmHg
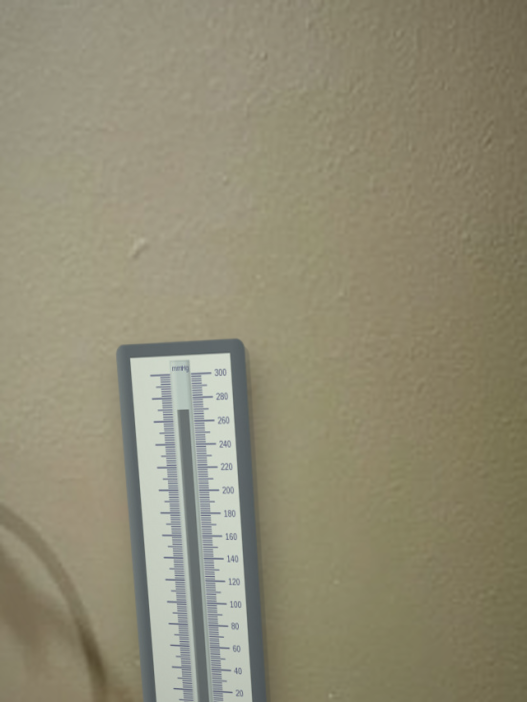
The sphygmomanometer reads 270 mmHg
